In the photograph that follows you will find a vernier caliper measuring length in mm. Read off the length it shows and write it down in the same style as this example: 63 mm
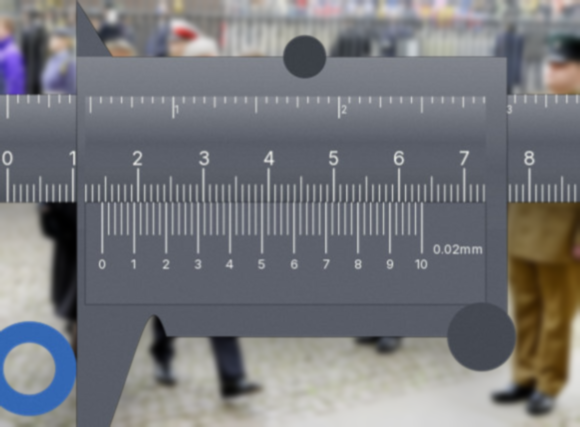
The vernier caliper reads 14.5 mm
